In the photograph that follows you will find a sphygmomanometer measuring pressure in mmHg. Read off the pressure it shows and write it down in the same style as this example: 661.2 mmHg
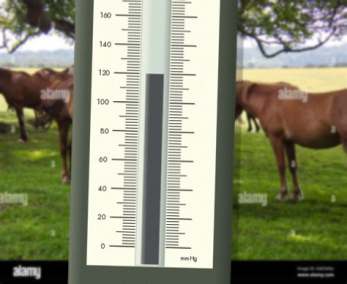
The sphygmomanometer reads 120 mmHg
